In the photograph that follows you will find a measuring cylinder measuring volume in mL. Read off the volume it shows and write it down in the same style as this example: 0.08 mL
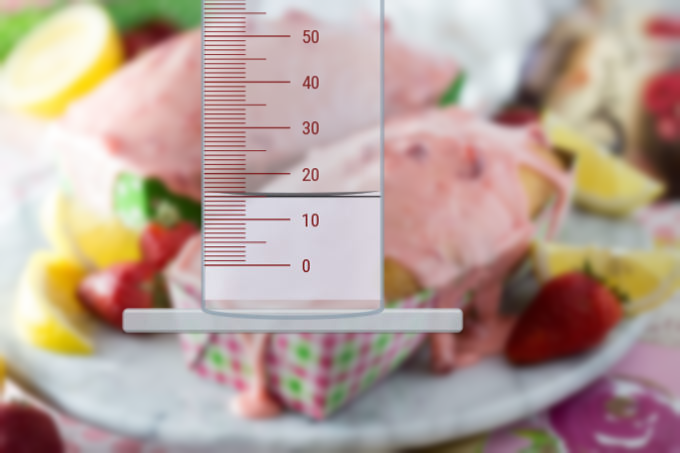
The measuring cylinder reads 15 mL
